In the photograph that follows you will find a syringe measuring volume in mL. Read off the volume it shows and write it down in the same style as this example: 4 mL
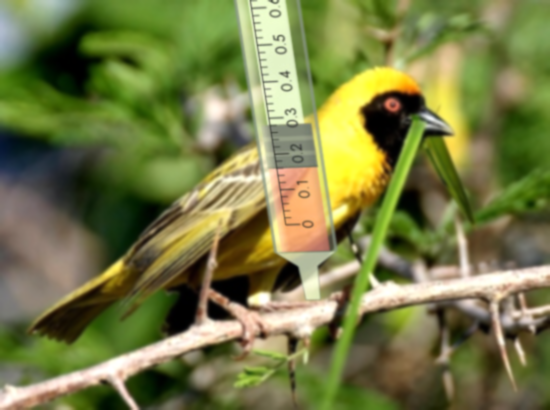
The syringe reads 0.16 mL
